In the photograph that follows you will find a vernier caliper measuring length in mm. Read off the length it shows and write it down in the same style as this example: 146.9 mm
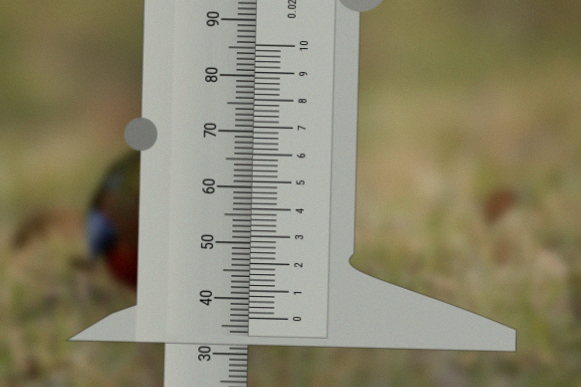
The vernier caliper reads 36.5 mm
